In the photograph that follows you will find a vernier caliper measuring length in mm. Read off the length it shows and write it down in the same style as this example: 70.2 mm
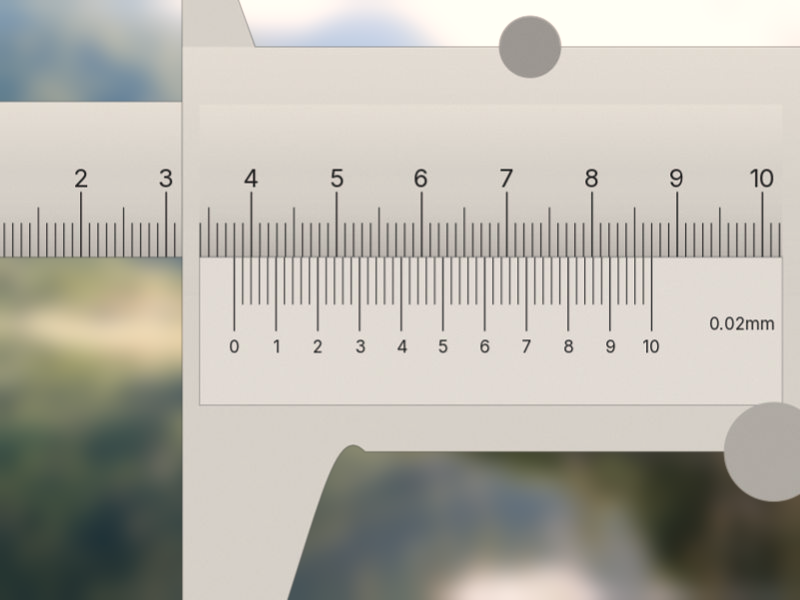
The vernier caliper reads 38.0 mm
